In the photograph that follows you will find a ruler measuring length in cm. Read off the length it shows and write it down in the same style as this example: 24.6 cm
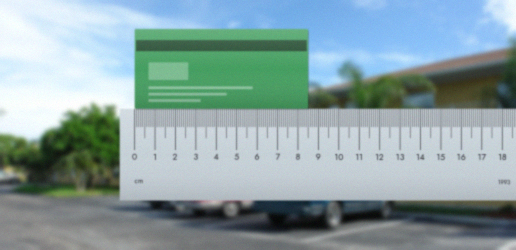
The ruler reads 8.5 cm
